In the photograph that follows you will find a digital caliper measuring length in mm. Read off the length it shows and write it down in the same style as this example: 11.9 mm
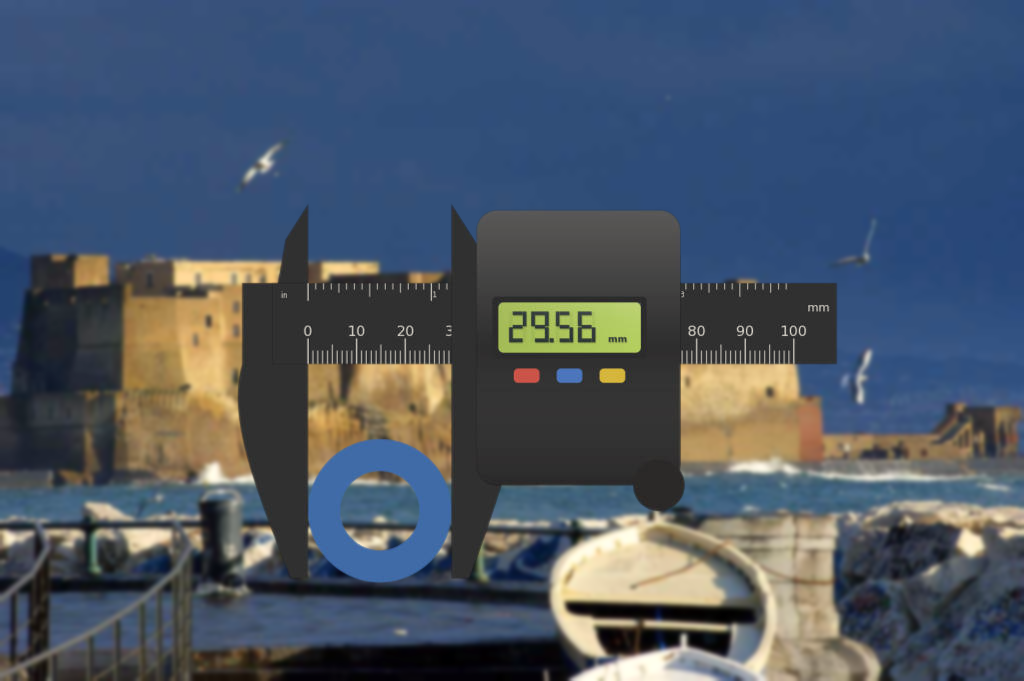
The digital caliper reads 29.56 mm
